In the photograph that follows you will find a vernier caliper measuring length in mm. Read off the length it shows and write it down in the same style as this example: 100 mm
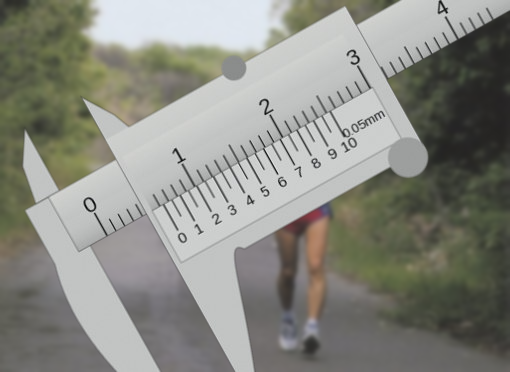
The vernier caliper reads 6.4 mm
